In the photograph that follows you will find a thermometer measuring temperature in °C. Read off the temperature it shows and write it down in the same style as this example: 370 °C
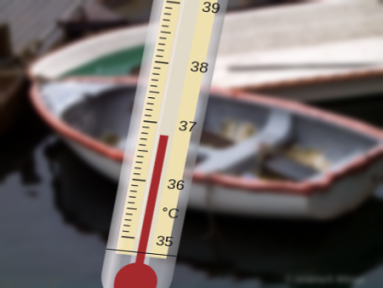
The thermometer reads 36.8 °C
